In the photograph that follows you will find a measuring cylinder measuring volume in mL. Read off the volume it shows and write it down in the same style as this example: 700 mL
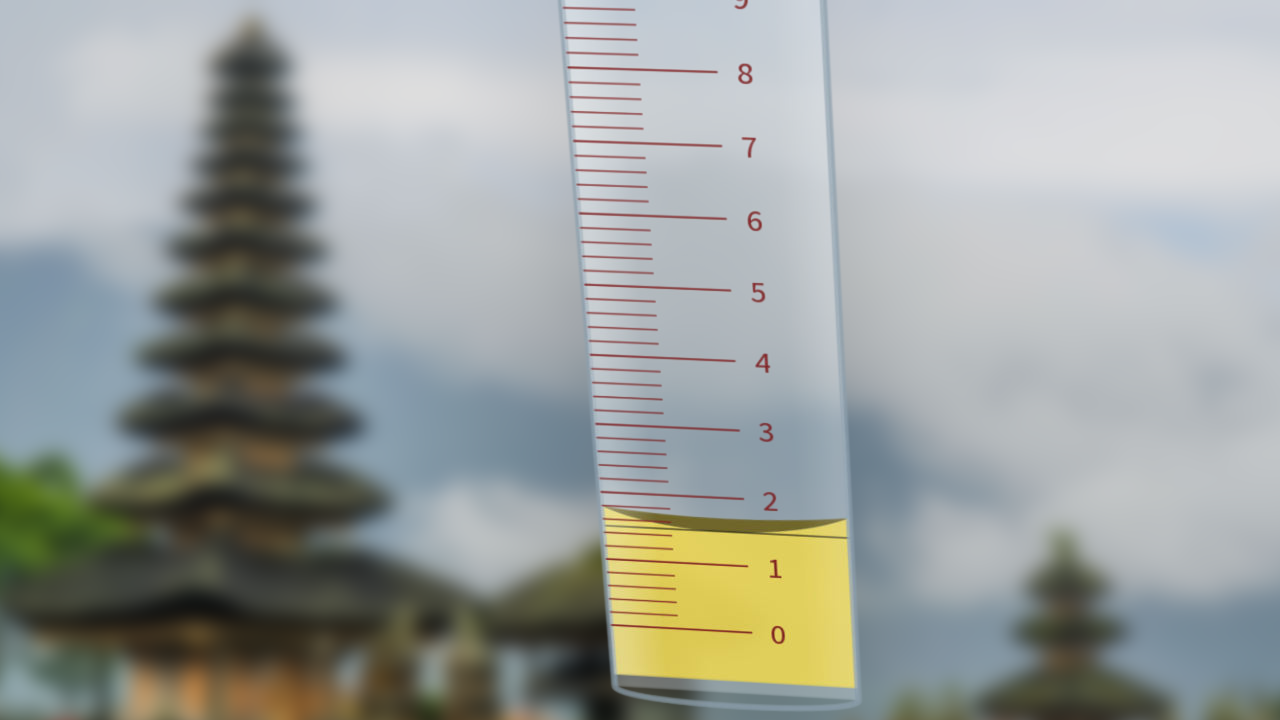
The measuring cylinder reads 1.5 mL
